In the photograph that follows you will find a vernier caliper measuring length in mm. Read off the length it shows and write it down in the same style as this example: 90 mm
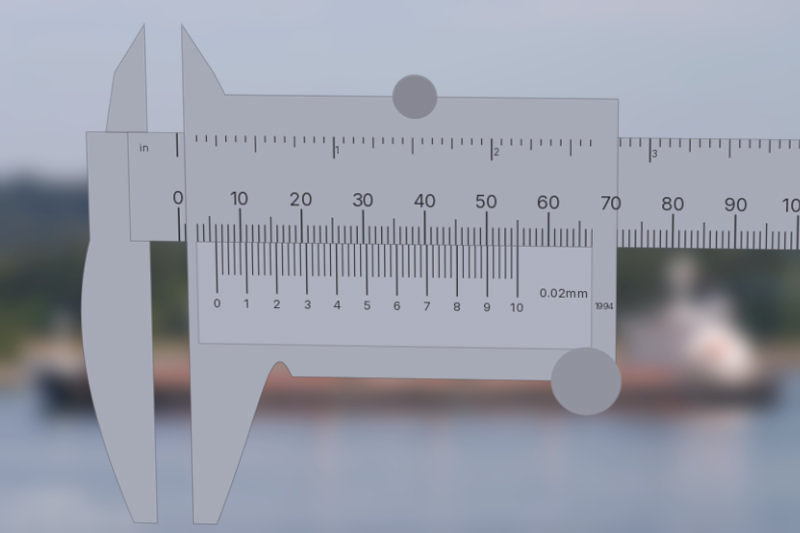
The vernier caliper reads 6.0 mm
